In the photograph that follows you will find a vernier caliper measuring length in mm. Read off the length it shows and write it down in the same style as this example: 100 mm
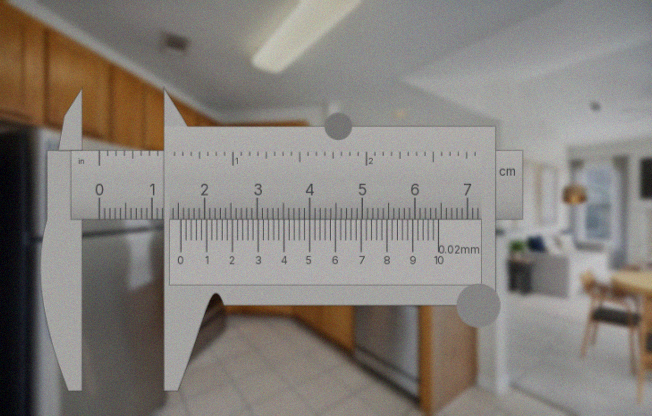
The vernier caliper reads 15.5 mm
